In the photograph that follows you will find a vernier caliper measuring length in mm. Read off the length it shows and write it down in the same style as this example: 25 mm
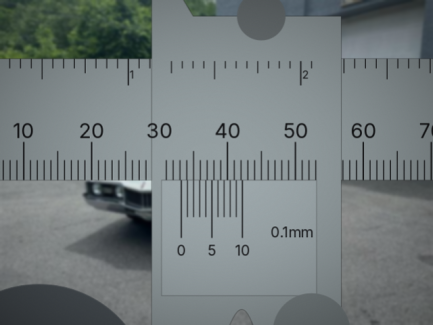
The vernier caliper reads 33.2 mm
